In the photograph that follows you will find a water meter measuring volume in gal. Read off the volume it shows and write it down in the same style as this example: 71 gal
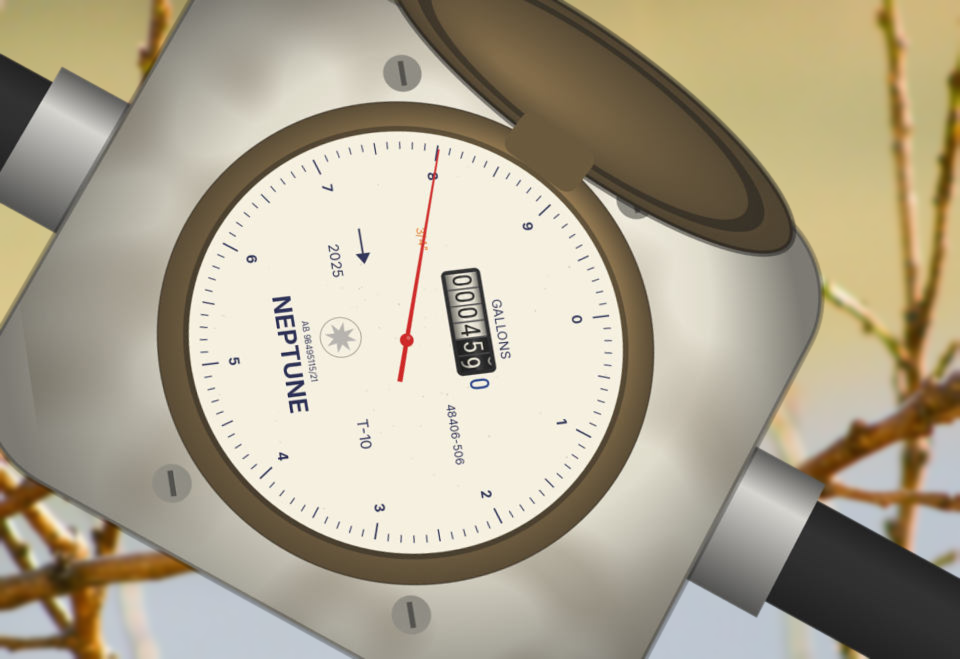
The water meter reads 4588.0 gal
